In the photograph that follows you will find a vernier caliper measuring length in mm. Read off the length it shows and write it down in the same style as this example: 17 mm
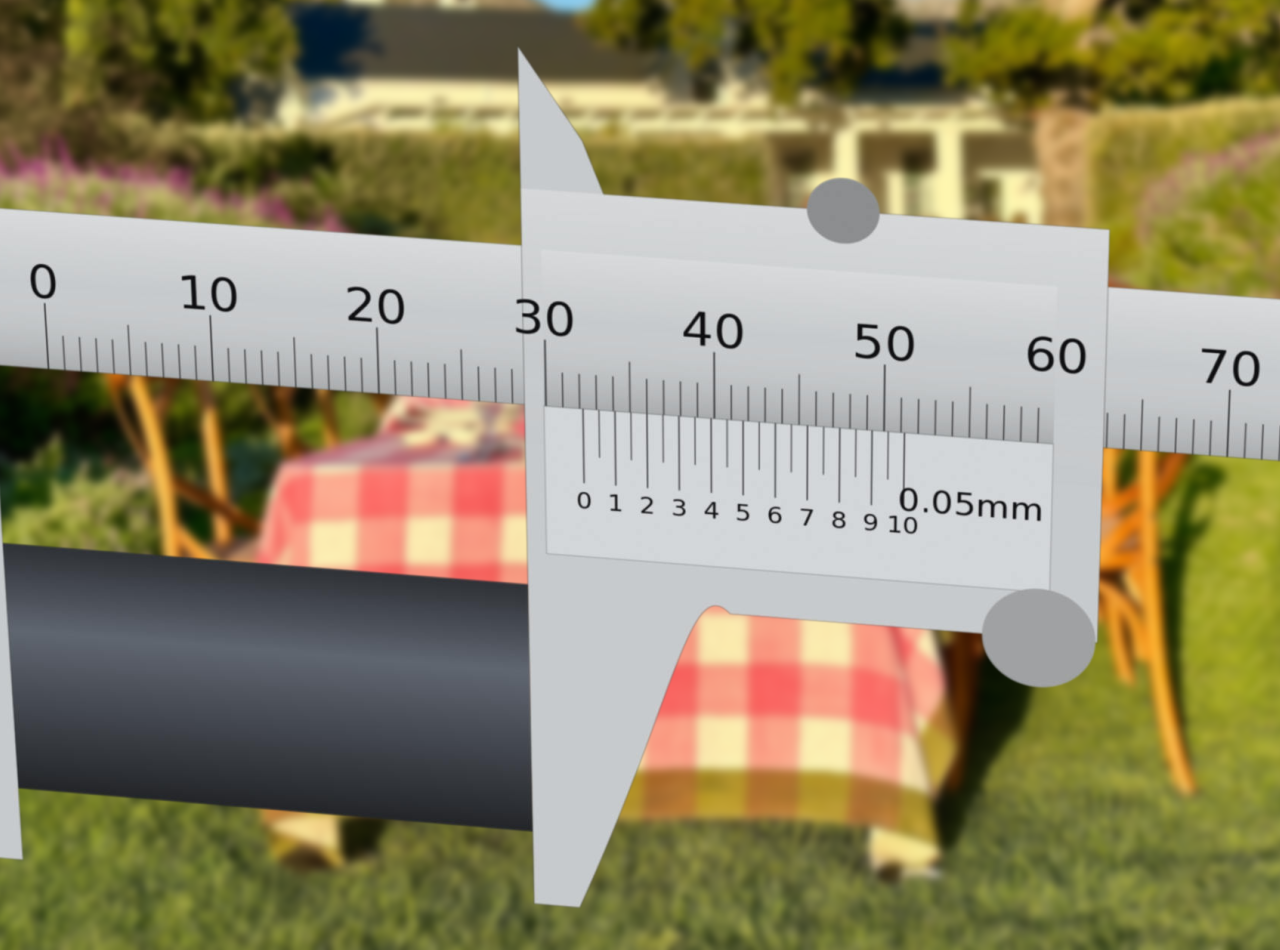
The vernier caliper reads 32.2 mm
